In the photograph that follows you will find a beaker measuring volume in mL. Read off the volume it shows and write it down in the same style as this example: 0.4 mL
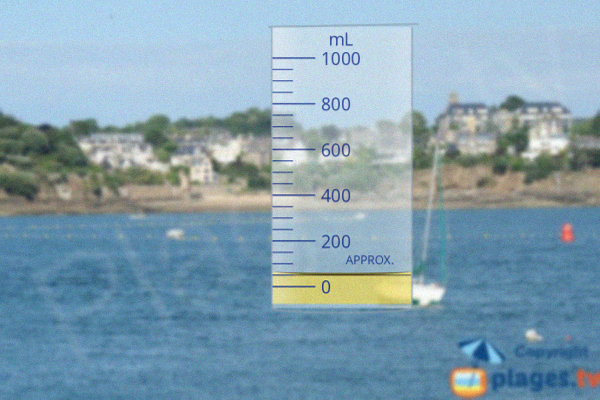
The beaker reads 50 mL
